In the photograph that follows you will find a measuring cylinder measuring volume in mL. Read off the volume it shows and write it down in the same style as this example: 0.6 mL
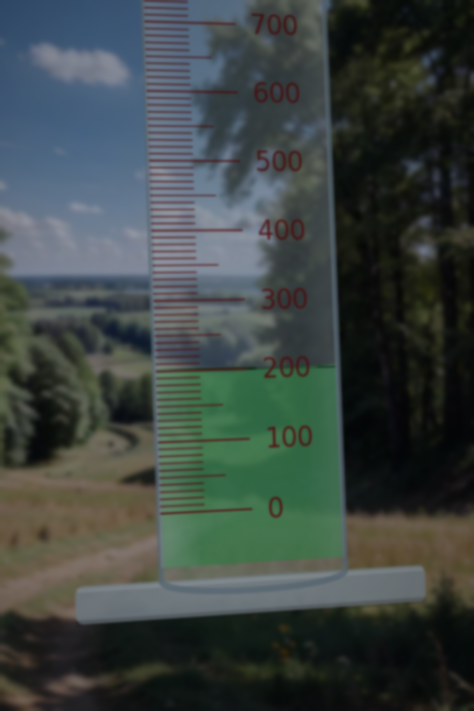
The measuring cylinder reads 200 mL
